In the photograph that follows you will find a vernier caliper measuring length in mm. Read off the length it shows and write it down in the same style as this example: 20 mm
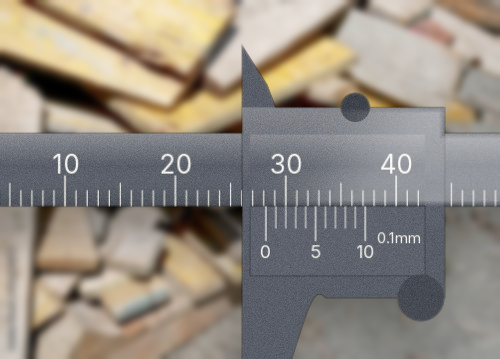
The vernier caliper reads 28.2 mm
